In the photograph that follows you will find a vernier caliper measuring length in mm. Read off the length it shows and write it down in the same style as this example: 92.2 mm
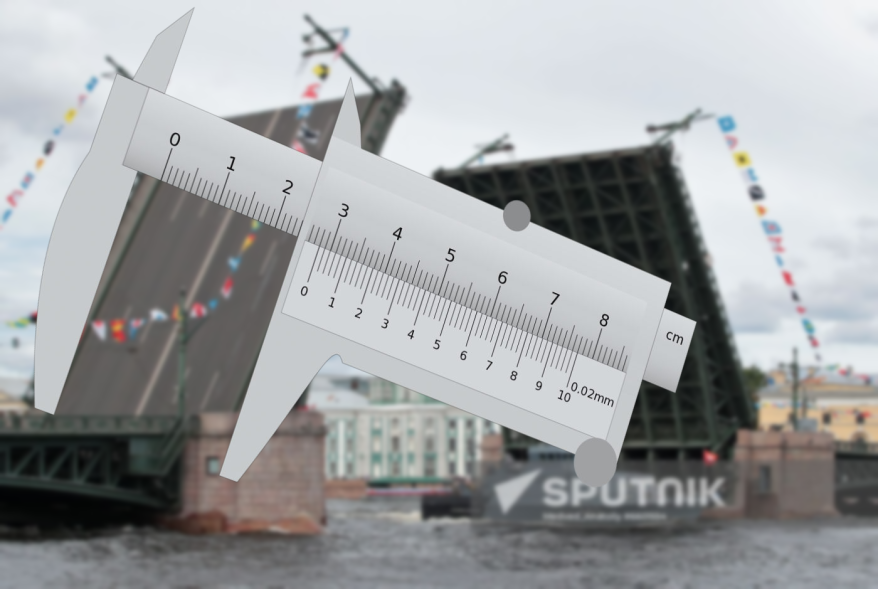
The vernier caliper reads 28.0 mm
